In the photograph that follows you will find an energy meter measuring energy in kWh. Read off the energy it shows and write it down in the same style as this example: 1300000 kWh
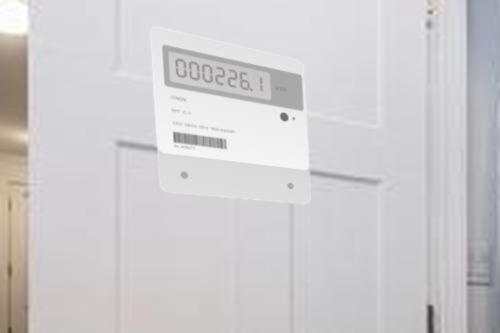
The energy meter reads 226.1 kWh
